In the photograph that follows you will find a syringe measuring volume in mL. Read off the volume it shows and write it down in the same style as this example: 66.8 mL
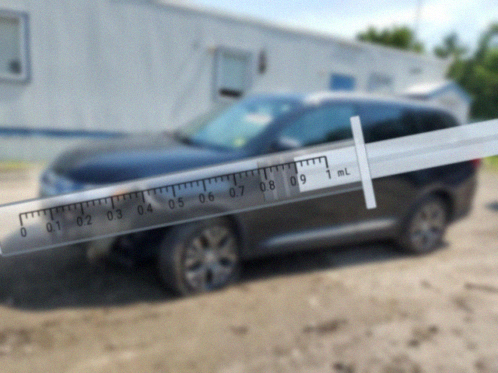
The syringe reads 0.78 mL
